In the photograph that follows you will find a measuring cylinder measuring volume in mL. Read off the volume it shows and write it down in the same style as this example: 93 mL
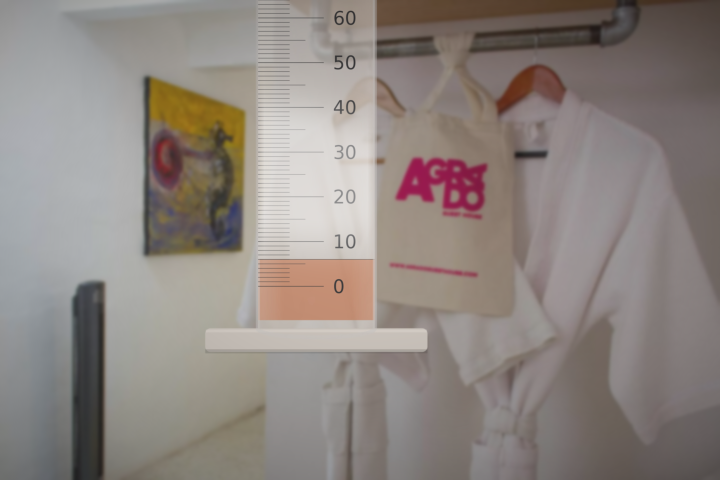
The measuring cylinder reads 6 mL
